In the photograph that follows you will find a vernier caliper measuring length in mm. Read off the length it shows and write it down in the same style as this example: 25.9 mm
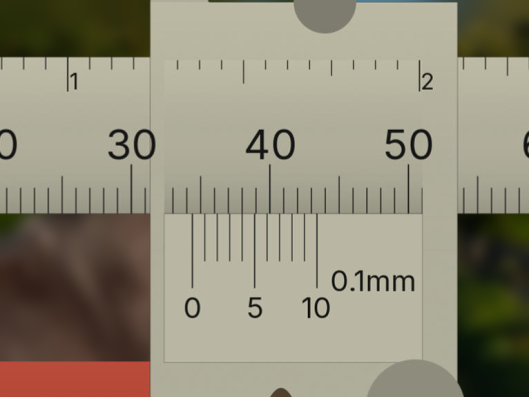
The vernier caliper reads 34.4 mm
